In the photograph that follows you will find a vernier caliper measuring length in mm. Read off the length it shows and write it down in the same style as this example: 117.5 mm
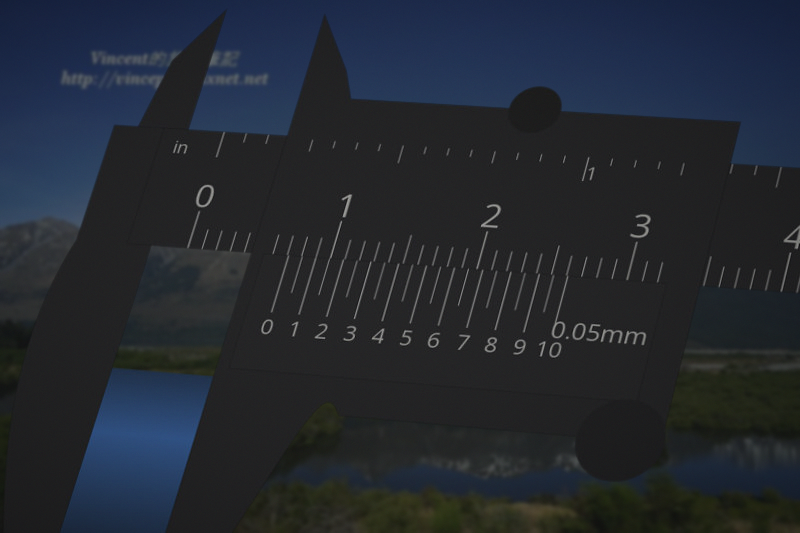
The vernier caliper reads 7.1 mm
